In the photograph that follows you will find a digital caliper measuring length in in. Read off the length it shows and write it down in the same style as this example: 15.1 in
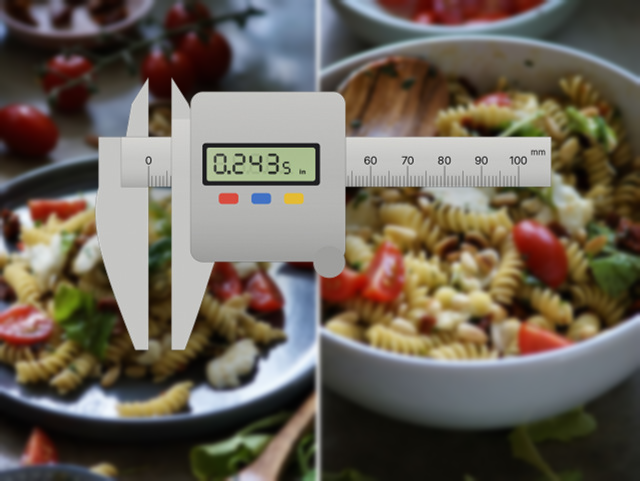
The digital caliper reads 0.2435 in
